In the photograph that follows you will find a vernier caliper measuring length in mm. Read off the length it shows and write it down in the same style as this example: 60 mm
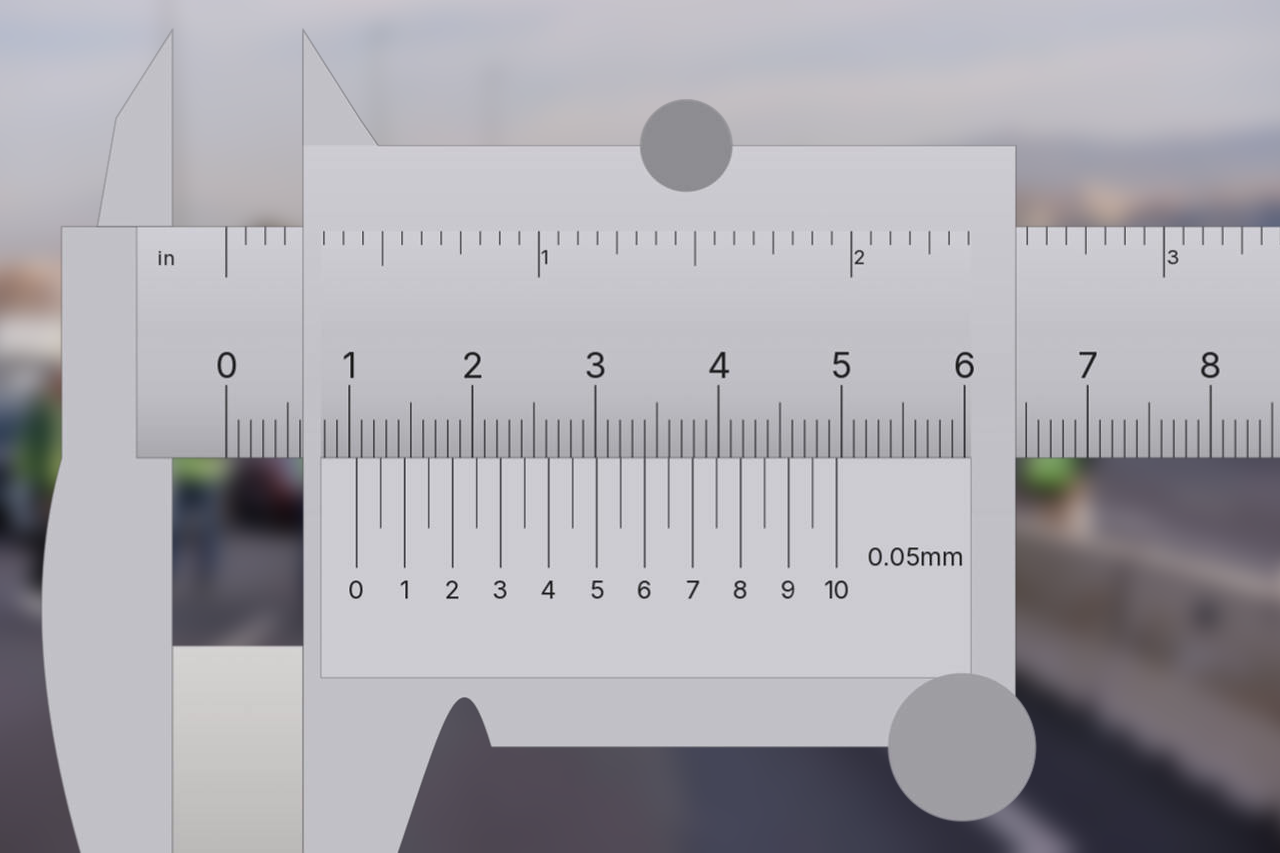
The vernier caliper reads 10.6 mm
